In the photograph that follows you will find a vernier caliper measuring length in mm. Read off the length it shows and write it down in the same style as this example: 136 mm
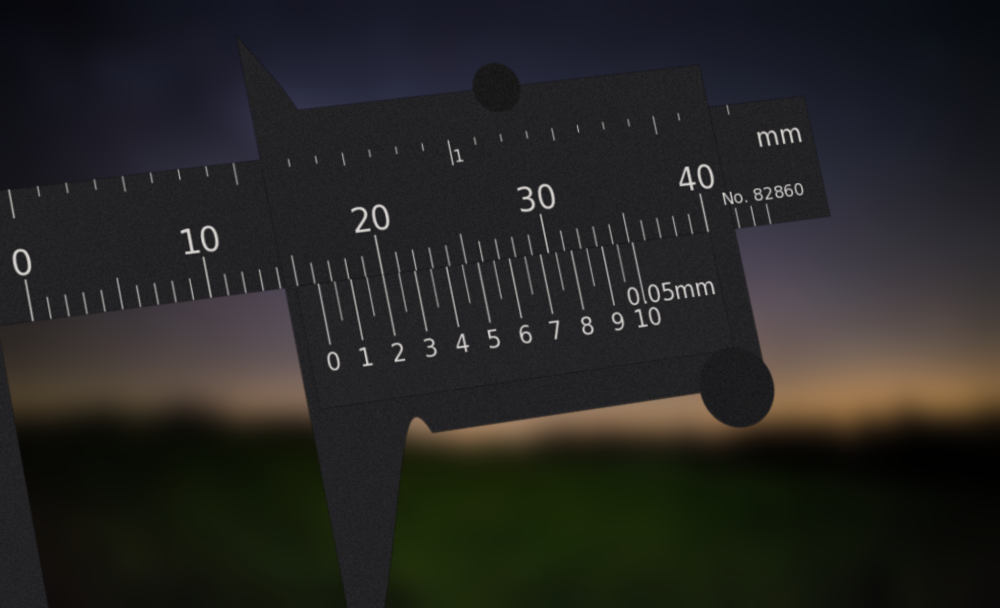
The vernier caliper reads 16.2 mm
